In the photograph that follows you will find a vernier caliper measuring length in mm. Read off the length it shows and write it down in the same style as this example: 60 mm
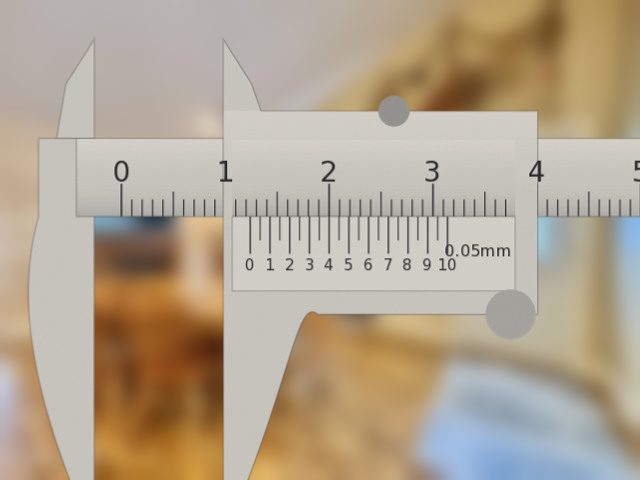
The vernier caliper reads 12.4 mm
